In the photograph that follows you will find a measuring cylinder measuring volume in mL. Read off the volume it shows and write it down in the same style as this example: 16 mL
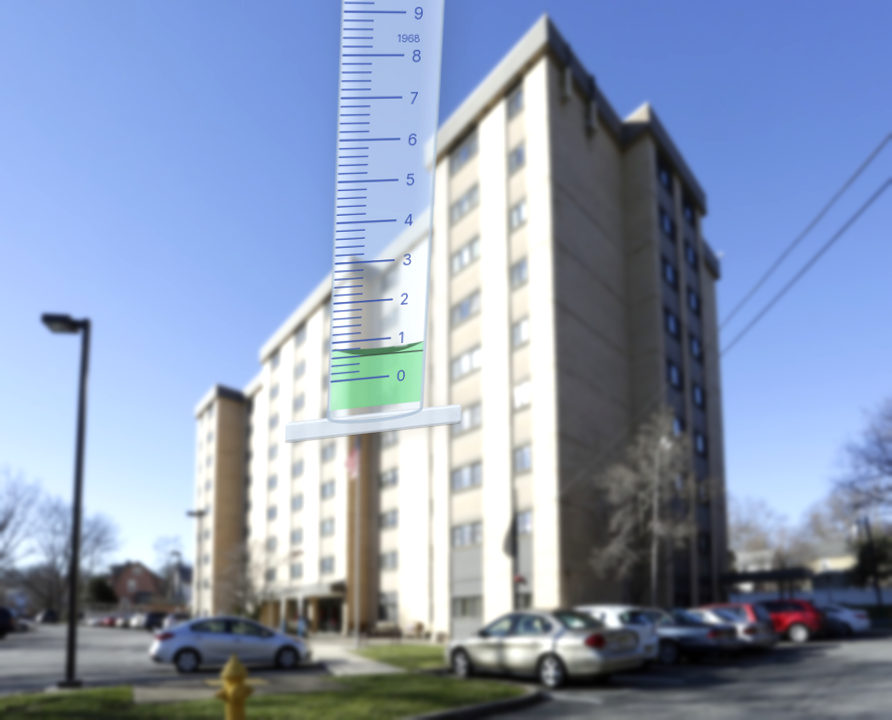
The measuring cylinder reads 0.6 mL
